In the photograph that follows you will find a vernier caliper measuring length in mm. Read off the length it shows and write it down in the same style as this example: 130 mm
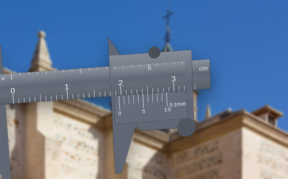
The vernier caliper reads 19.6 mm
